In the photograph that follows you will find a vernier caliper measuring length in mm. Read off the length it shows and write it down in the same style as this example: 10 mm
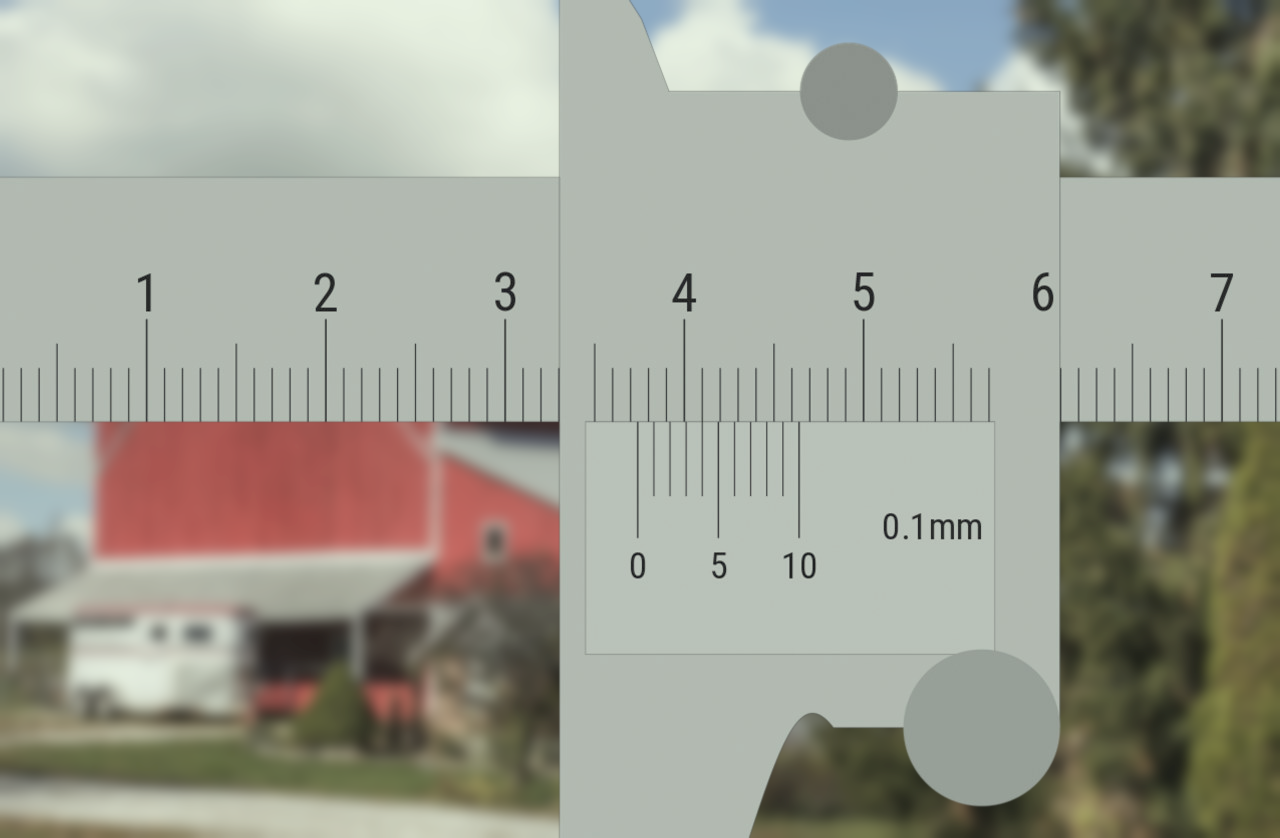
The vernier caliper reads 37.4 mm
